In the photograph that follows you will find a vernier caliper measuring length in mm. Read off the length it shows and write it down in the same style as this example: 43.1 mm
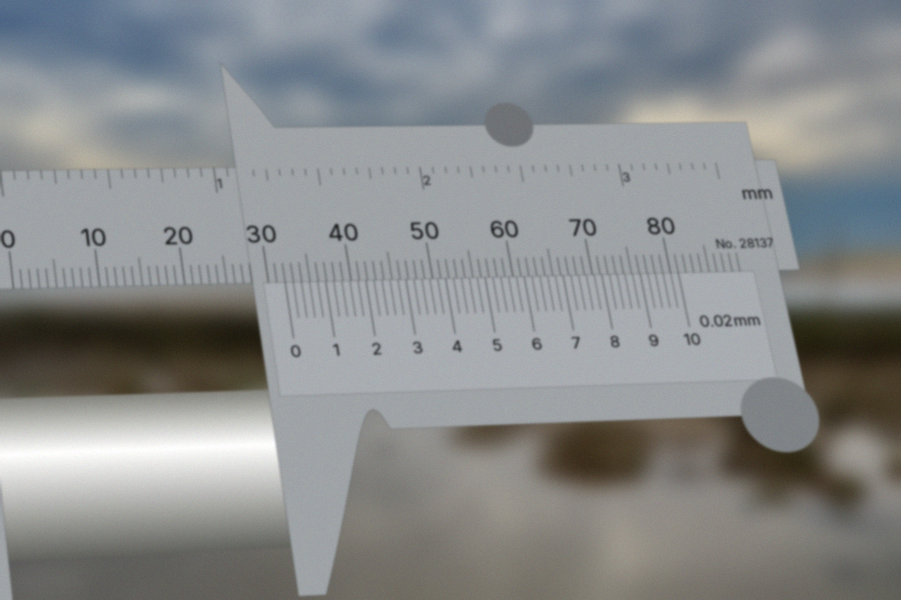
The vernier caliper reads 32.0 mm
